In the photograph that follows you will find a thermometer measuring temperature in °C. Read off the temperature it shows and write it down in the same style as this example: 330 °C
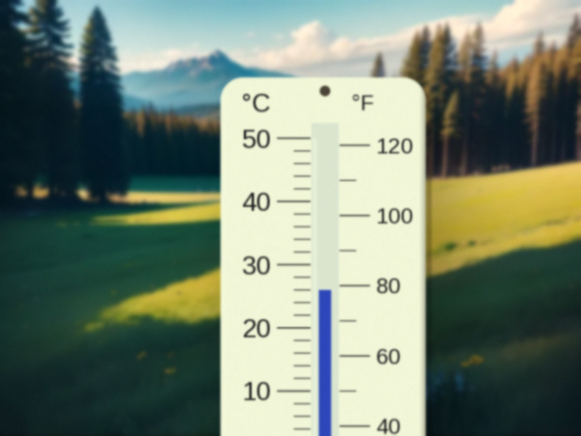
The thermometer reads 26 °C
